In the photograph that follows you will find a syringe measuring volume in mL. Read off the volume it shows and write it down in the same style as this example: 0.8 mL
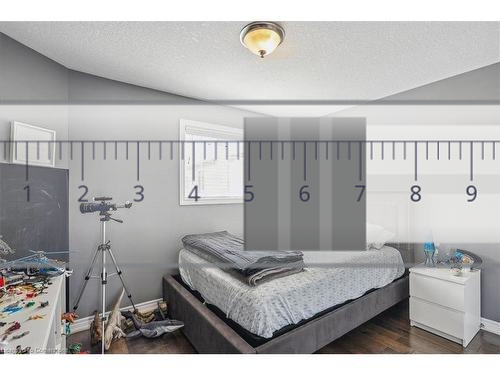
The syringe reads 4.9 mL
